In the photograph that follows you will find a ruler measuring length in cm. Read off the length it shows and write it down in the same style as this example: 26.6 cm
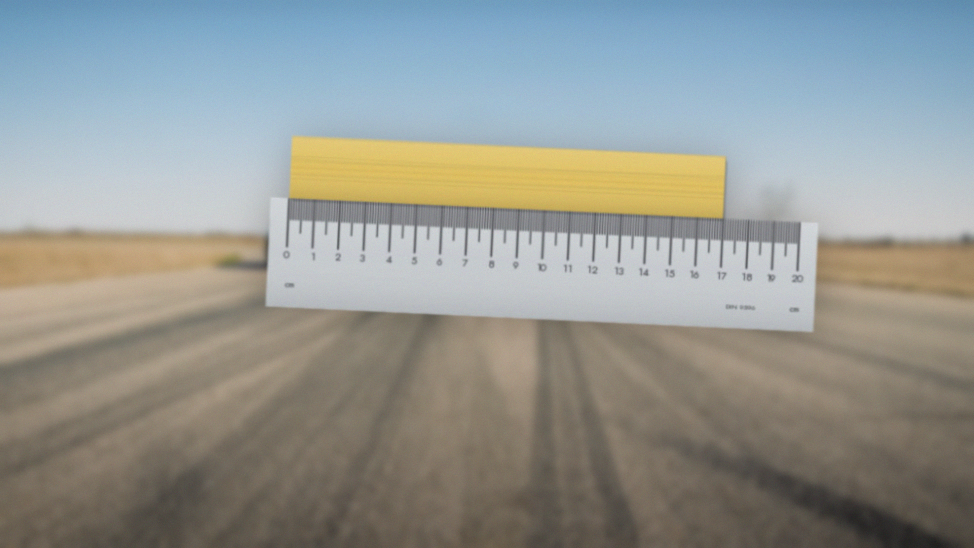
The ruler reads 17 cm
